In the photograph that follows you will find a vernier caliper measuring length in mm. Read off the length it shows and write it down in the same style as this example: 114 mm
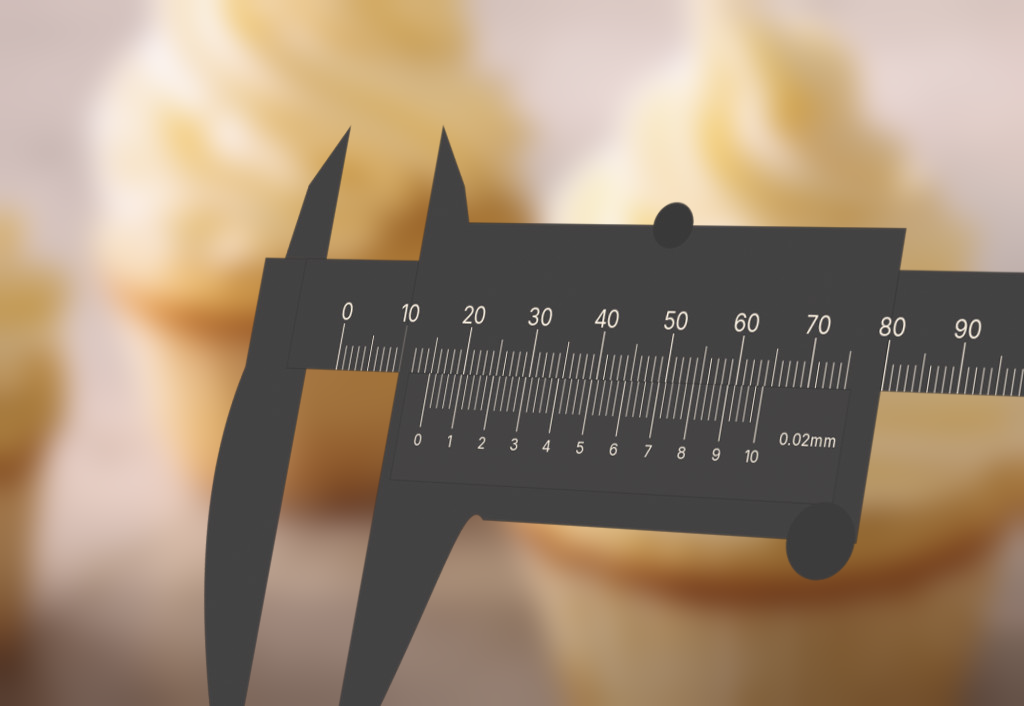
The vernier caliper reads 14.8 mm
